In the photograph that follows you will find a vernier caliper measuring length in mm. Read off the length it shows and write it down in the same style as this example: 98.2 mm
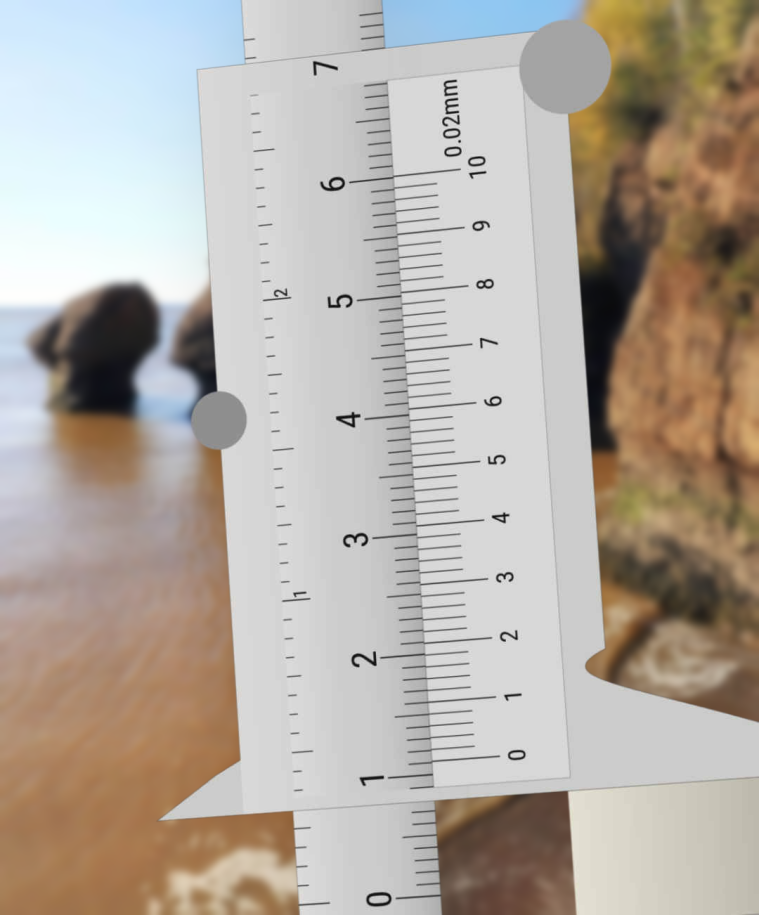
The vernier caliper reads 11.1 mm
